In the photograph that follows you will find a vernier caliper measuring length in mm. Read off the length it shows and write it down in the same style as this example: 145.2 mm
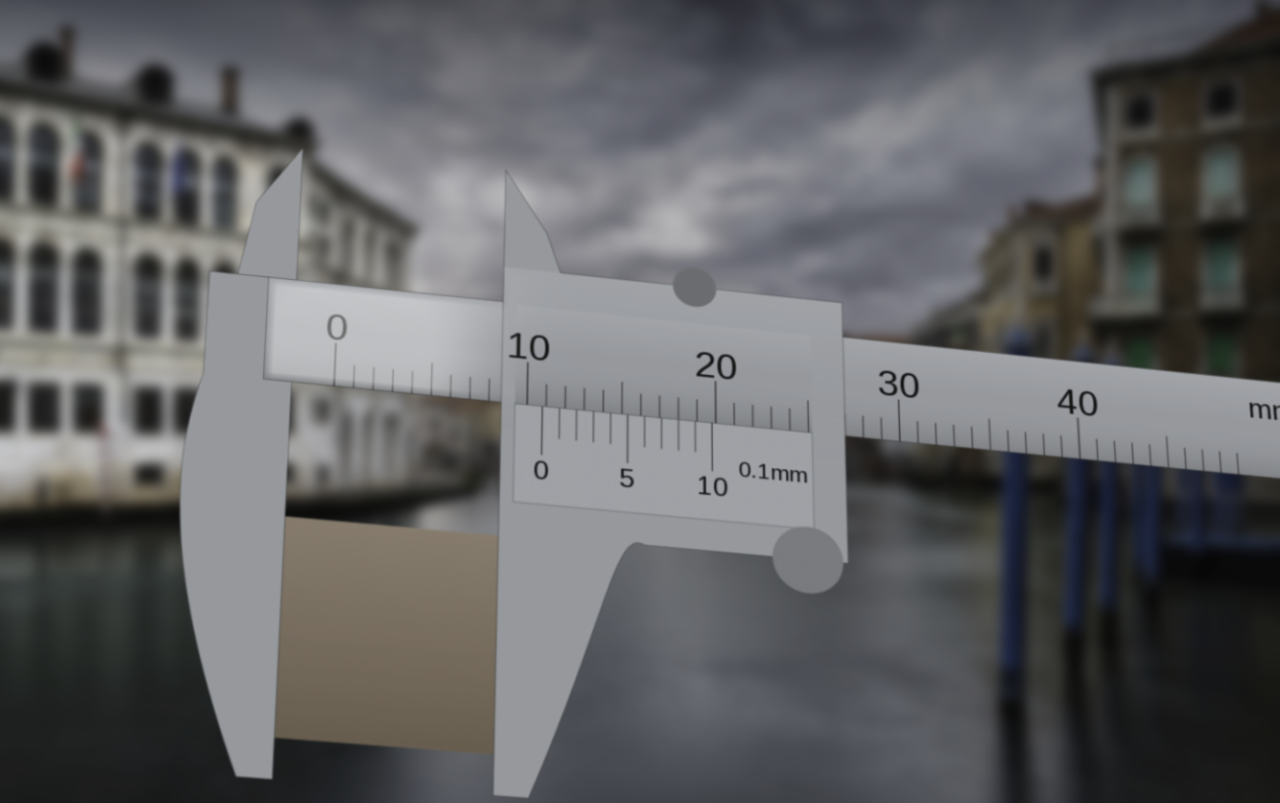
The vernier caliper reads 10.8 mm
